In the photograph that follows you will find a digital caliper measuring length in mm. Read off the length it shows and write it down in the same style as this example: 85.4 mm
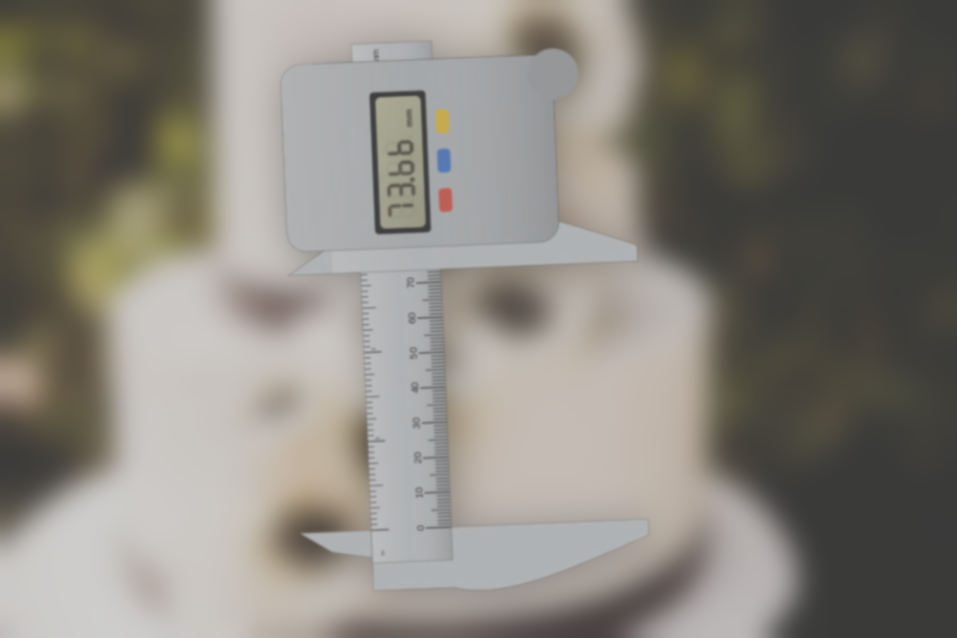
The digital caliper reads 73.66 mm
